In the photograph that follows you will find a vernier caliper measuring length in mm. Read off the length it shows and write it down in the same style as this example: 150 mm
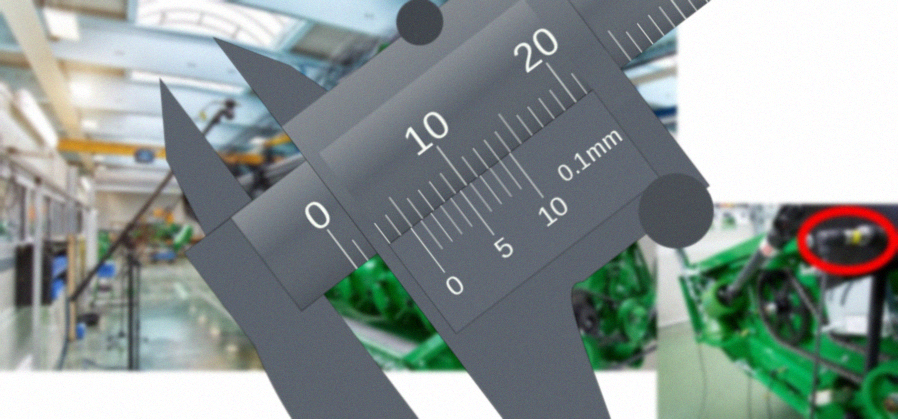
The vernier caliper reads 4.9 mm
